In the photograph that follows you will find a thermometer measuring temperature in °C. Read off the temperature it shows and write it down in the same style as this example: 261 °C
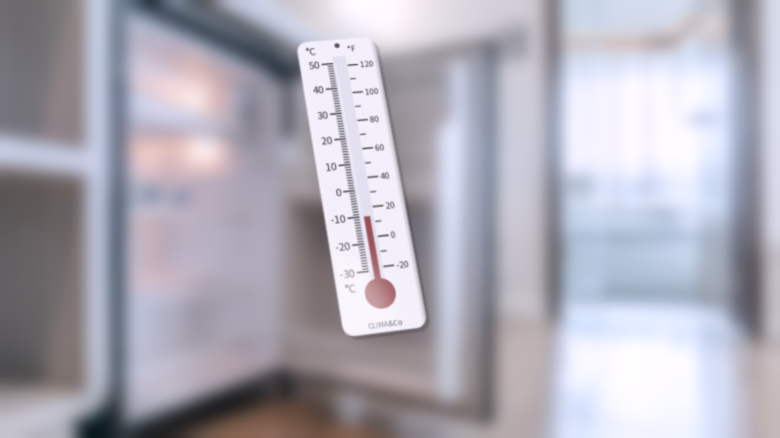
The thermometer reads -10 °C
